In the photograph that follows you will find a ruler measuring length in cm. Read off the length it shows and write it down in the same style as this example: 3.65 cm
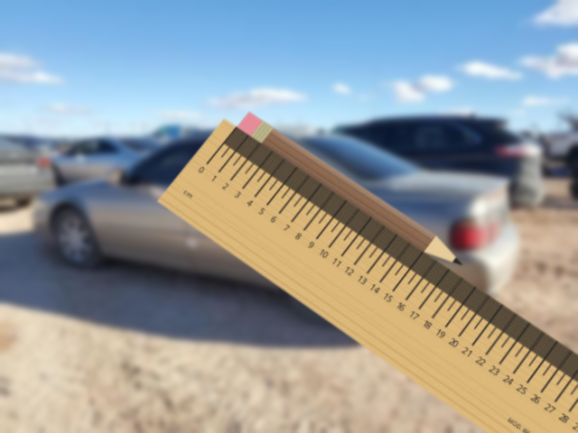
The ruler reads 17.5 cm
